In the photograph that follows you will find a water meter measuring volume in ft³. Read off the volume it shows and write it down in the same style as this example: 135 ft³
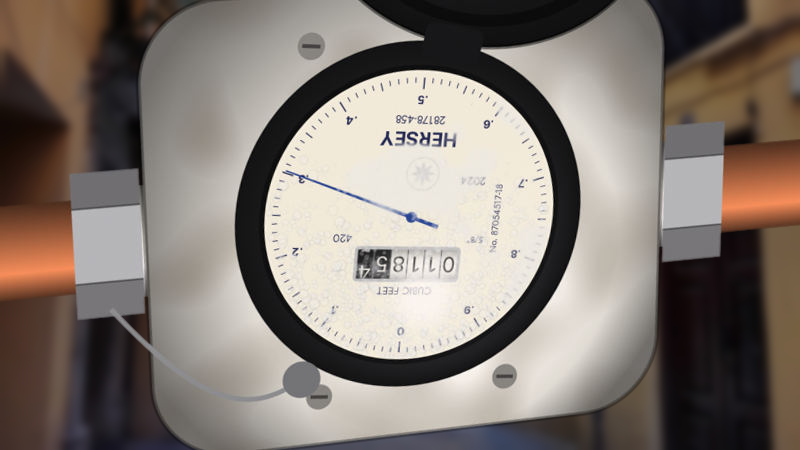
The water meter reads 11854.30 ft³
